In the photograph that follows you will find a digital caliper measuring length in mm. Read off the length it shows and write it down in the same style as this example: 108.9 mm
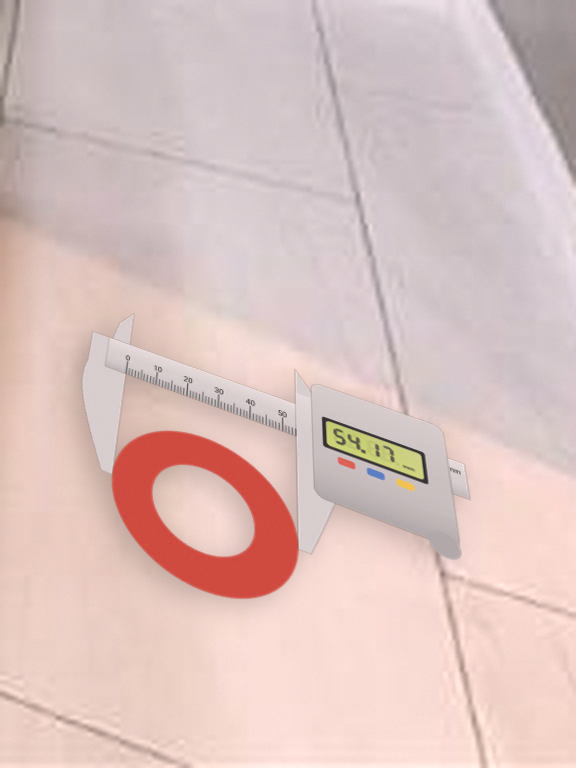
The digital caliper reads 54.17 mm
